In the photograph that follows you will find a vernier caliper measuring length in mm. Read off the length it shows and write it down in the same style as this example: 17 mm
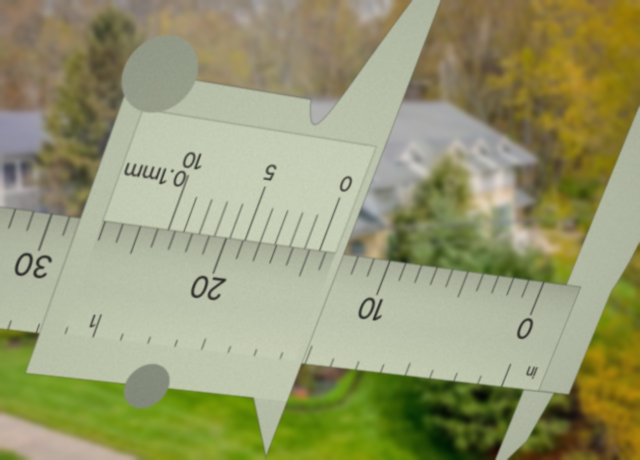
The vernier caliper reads 14.4 mm
